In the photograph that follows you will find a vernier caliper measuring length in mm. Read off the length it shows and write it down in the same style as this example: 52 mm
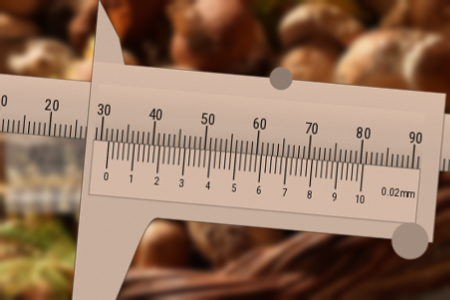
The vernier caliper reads 31.5 mm
